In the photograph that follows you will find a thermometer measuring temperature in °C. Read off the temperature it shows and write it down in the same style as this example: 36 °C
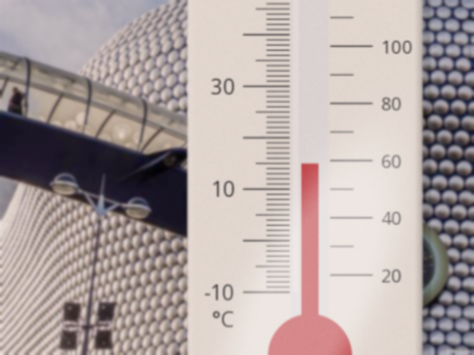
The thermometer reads 15 °C
